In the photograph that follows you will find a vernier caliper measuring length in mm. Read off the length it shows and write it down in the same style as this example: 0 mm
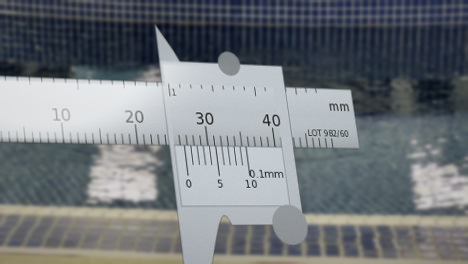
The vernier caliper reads 26.6 mm
